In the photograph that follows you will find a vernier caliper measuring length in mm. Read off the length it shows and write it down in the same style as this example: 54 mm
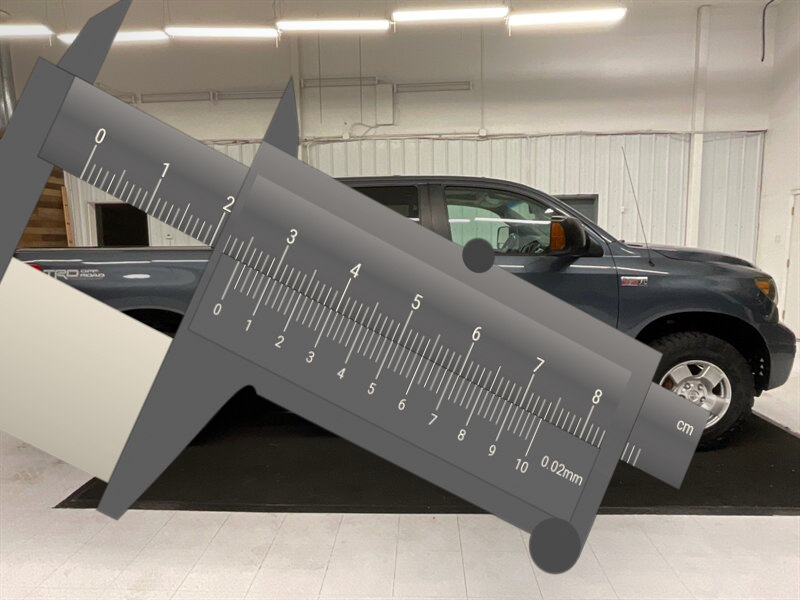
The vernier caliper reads 24.6 mm
